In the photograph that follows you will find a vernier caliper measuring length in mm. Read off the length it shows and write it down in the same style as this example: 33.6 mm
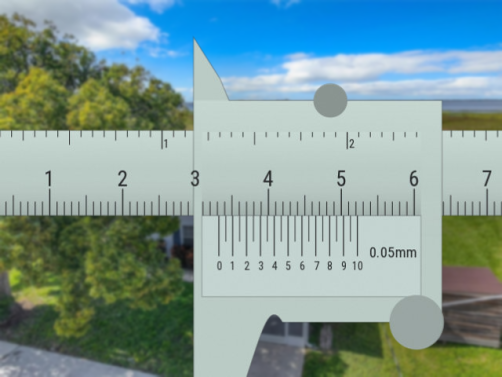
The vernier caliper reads 33.2 mm
